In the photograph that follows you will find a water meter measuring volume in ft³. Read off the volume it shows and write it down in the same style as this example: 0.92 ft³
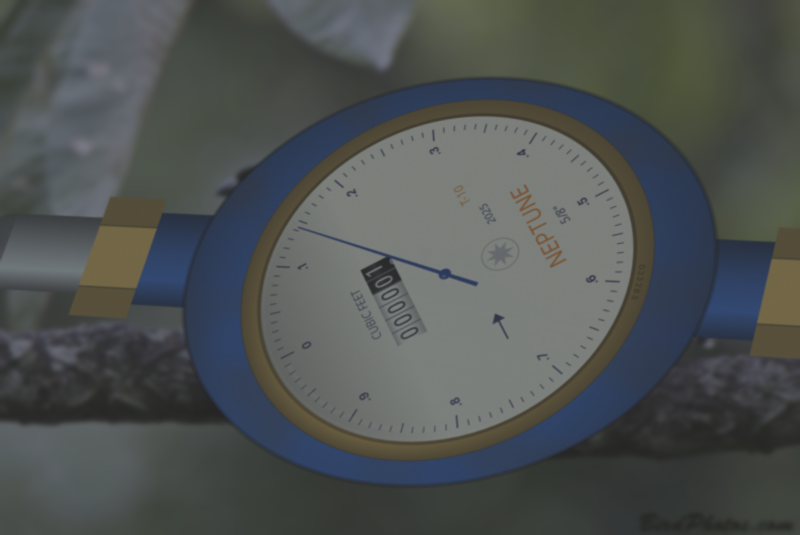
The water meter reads 1.14 ft³
